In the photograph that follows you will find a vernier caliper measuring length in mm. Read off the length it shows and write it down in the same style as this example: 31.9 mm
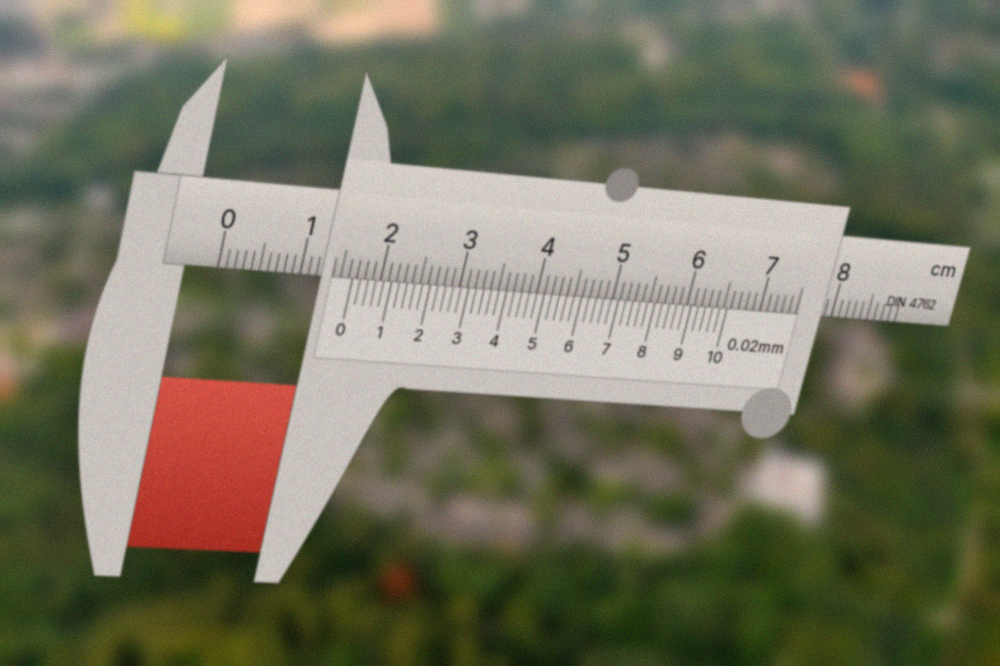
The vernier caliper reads 16.5 mm
